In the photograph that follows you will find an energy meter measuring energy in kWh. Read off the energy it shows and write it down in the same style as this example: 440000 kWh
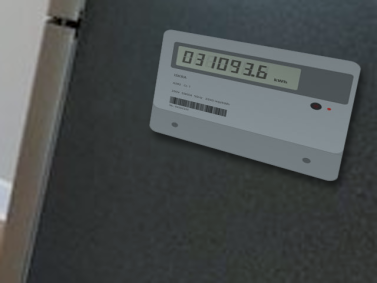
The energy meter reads 31093.6 kWh
